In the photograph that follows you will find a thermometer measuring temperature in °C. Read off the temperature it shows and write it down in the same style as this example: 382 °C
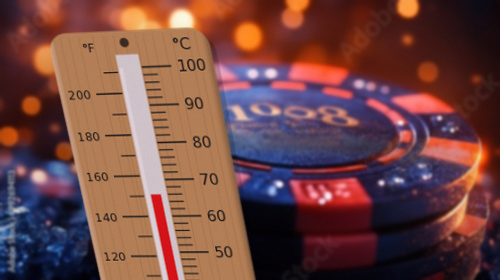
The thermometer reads 66 °C
